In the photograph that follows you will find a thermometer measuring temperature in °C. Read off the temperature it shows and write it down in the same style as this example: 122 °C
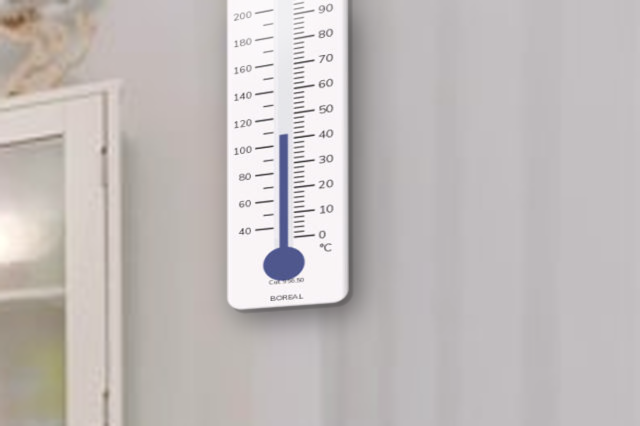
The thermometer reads 42 °C
